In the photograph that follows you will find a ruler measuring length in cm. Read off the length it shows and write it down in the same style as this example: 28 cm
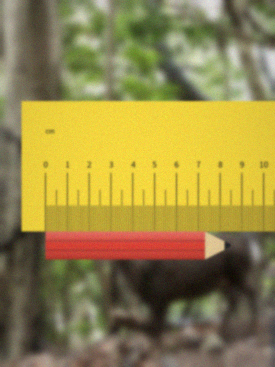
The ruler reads 8.5 cm
